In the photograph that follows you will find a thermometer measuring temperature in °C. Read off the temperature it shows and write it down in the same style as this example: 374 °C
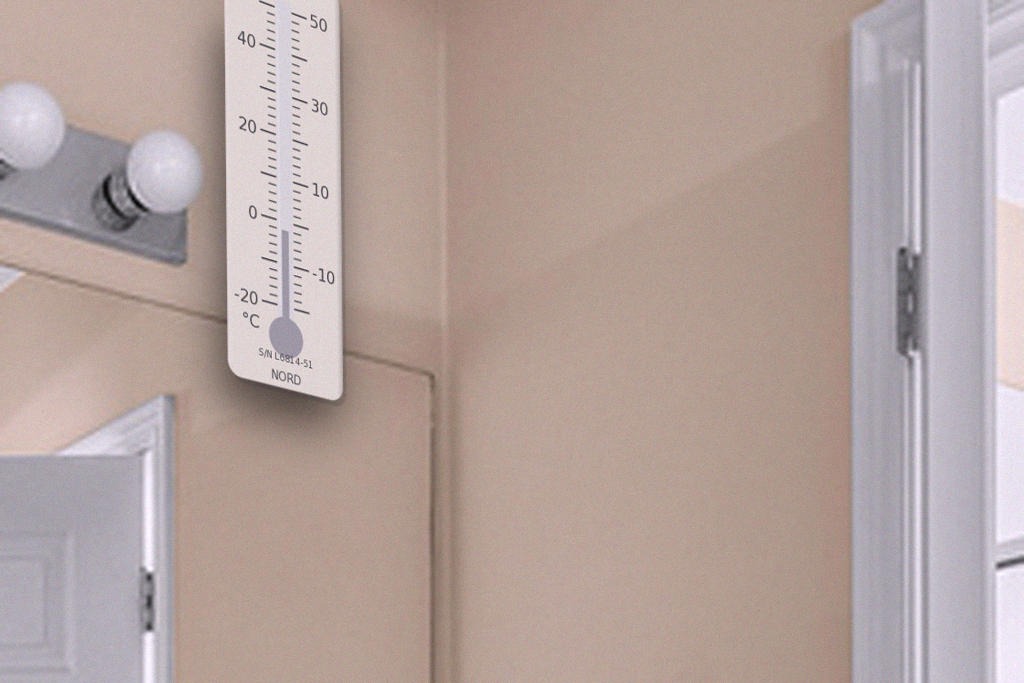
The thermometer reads -2 °C
